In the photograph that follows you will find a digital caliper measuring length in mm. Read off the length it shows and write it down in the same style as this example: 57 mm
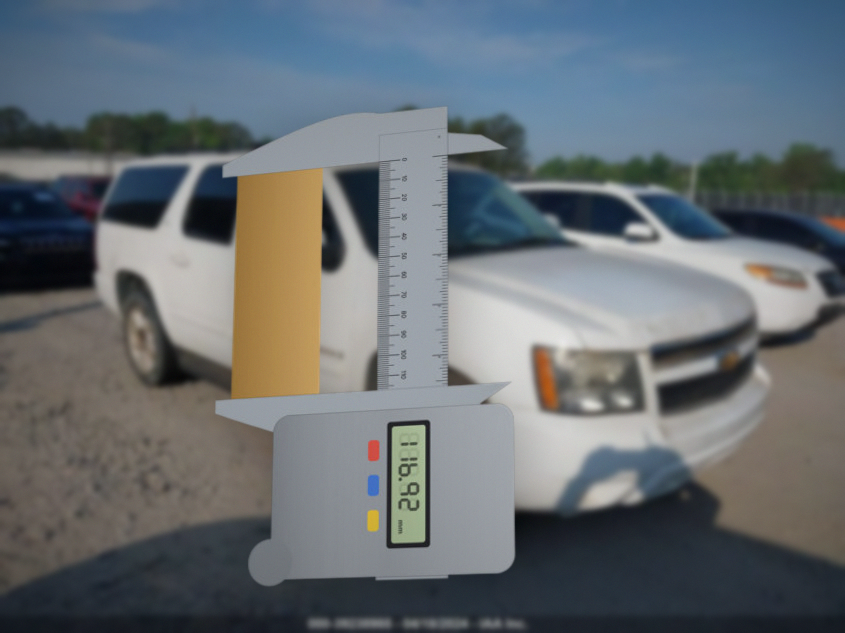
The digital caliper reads 116.92 mm
